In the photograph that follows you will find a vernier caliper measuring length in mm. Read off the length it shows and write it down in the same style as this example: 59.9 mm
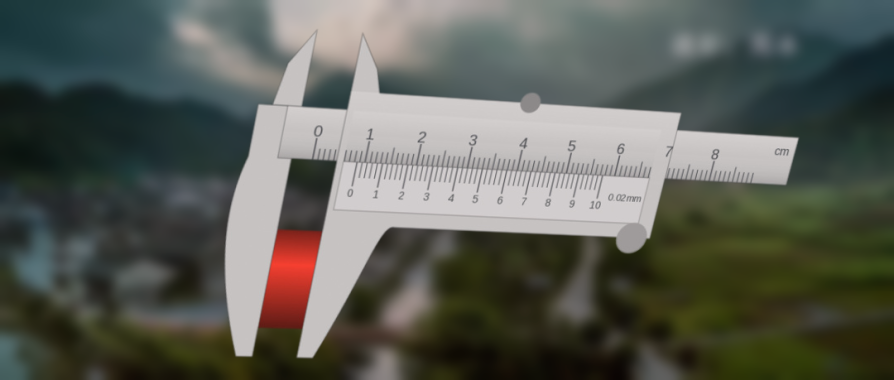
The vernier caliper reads 8.5 mm
